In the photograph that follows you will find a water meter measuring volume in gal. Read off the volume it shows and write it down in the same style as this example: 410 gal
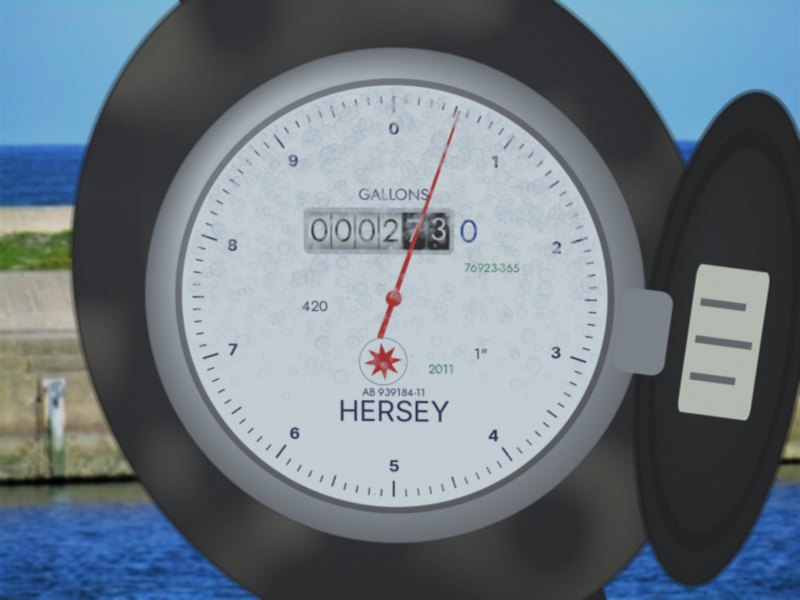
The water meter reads 2730.5 gal
